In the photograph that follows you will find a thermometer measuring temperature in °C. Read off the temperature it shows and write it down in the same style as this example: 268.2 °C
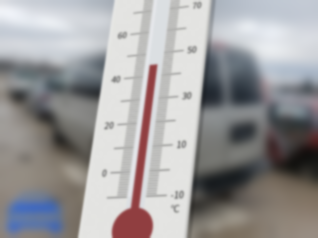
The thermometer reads 45 °C
